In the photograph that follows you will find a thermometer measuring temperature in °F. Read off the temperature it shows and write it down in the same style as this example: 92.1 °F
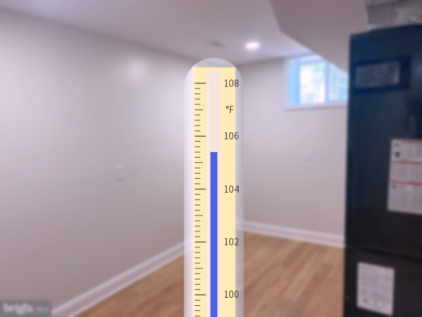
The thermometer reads 105.4 °F
